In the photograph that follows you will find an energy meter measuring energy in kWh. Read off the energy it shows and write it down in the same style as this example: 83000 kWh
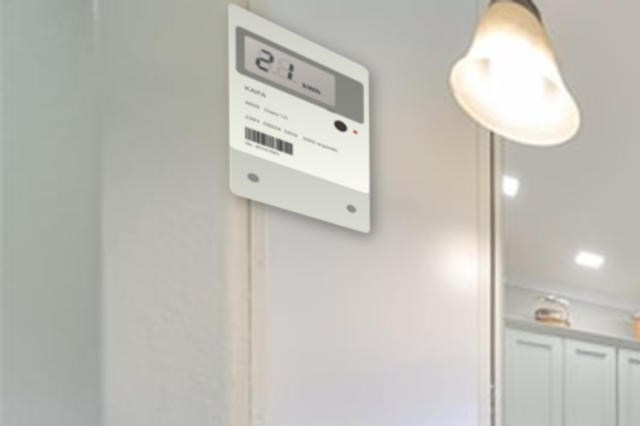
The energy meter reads 21 kWh
